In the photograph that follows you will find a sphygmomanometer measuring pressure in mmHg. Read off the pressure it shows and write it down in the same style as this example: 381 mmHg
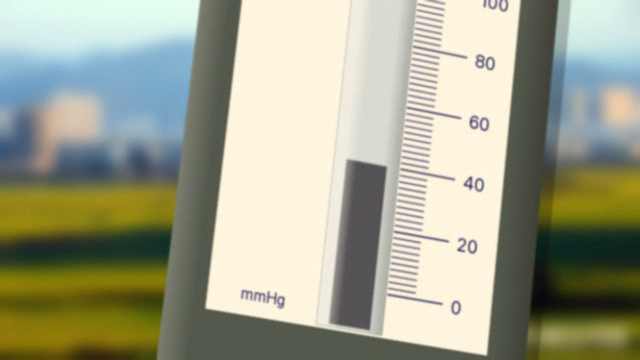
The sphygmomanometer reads 40 mmHg
